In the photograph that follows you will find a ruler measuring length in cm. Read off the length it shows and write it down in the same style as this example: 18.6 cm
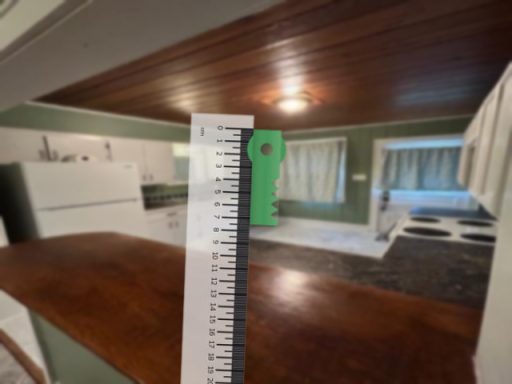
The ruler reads 7.5 cm
